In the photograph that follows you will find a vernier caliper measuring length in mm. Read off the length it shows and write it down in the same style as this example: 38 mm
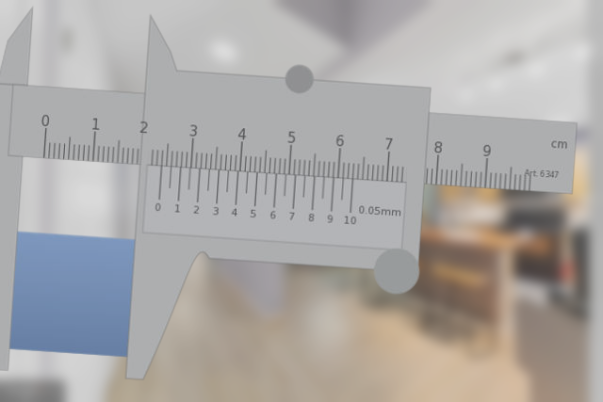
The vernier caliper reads 24.0 mm
